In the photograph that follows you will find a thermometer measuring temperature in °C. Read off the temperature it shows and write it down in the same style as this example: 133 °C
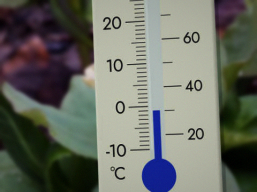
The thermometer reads -1 °C
